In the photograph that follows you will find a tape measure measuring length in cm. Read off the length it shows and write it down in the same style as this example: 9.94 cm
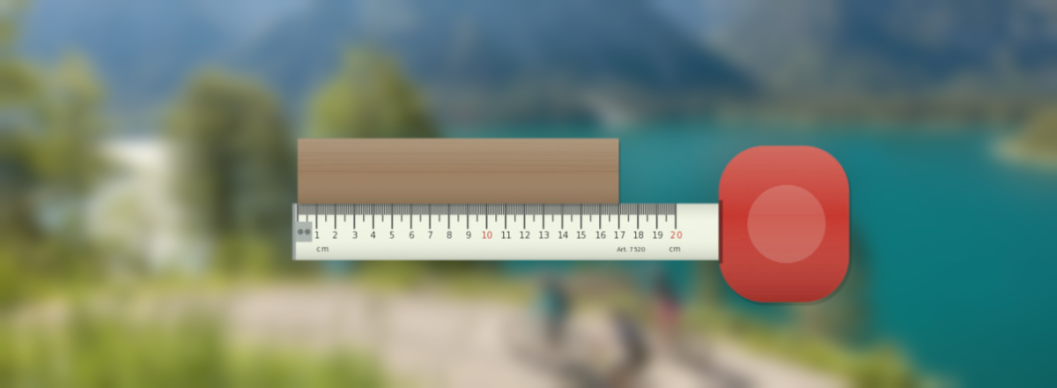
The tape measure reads 17 cm
